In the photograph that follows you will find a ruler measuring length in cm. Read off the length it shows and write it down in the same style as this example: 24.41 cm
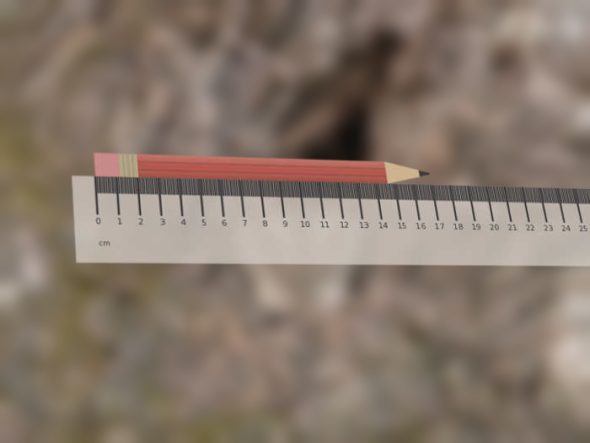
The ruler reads 17 cm
